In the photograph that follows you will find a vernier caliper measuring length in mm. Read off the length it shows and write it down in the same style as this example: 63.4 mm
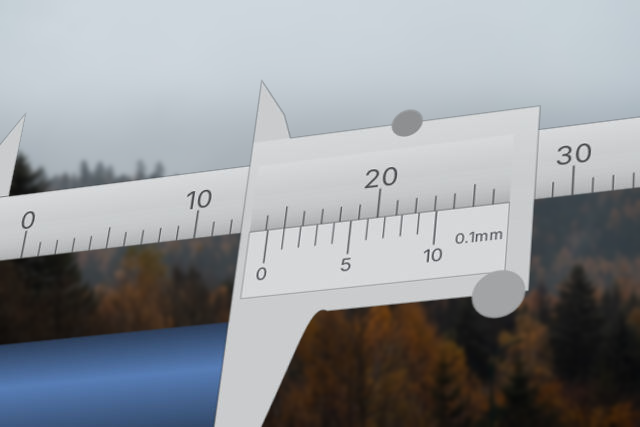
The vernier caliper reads 14.1 mm
